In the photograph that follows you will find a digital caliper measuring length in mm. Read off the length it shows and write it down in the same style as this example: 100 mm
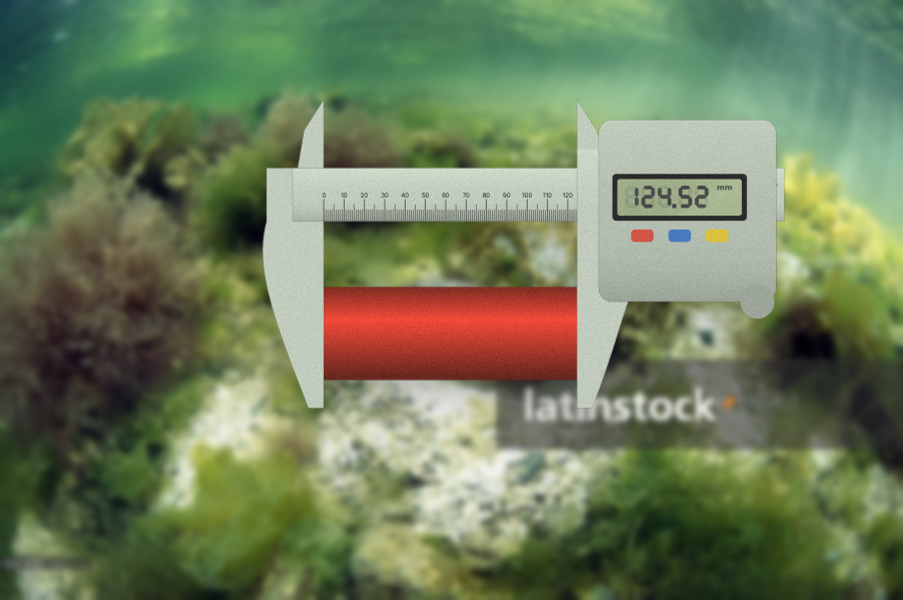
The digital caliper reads 124.52 mm
